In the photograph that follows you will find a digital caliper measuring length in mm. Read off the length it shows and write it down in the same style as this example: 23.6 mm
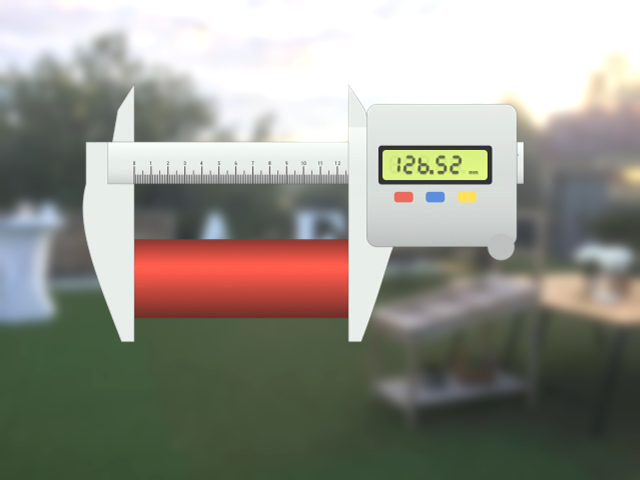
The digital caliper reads 126.52 mm
